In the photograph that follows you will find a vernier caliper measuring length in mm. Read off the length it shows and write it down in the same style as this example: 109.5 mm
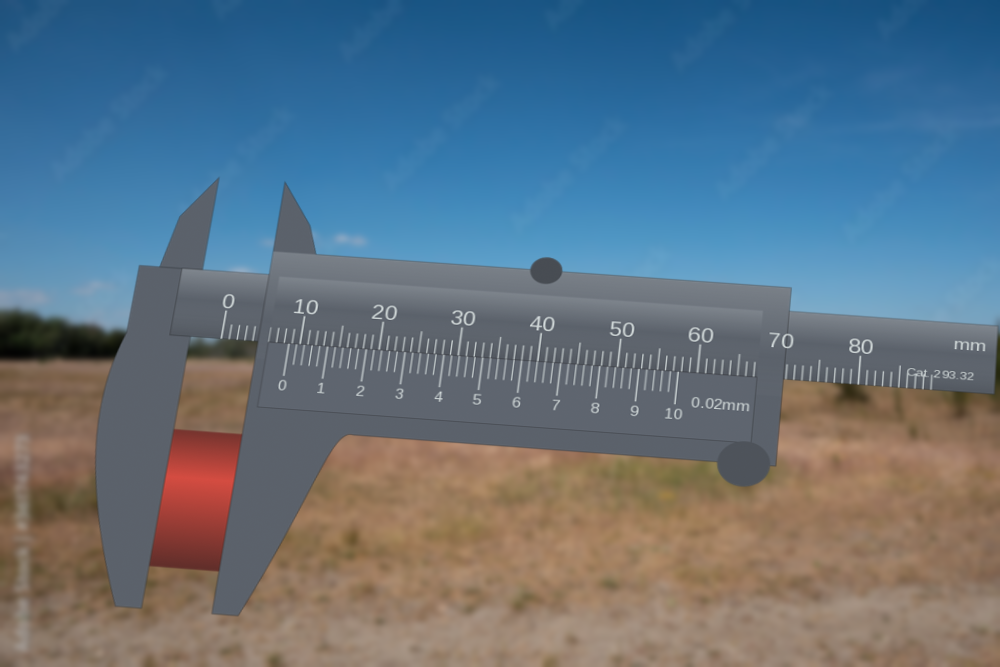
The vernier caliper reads 8.6 mm
